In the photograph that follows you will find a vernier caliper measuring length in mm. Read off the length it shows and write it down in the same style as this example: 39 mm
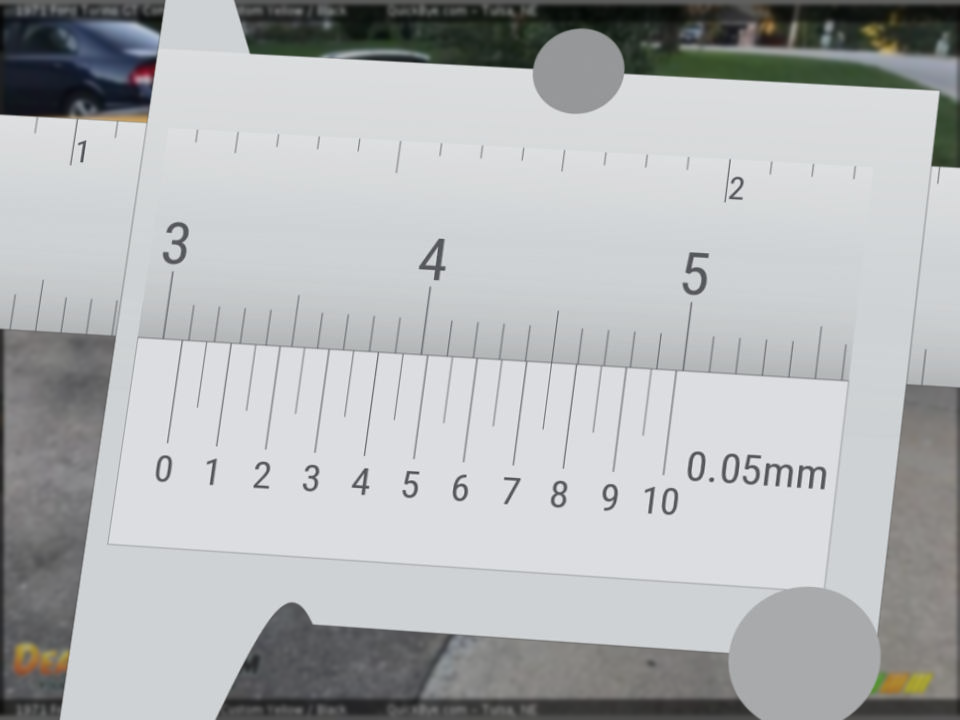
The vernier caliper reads 30.75 mm
